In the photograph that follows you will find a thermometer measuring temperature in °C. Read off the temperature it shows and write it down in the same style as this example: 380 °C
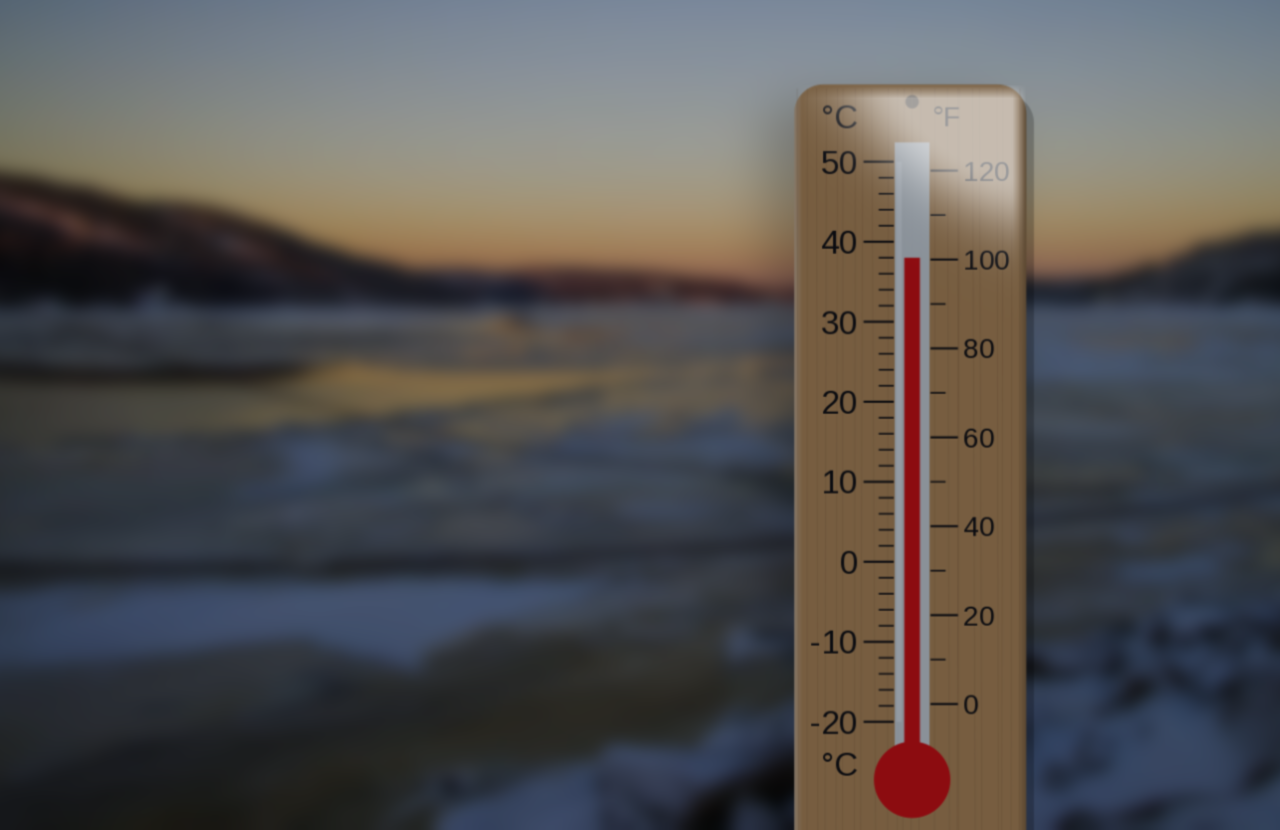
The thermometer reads 38 °C
